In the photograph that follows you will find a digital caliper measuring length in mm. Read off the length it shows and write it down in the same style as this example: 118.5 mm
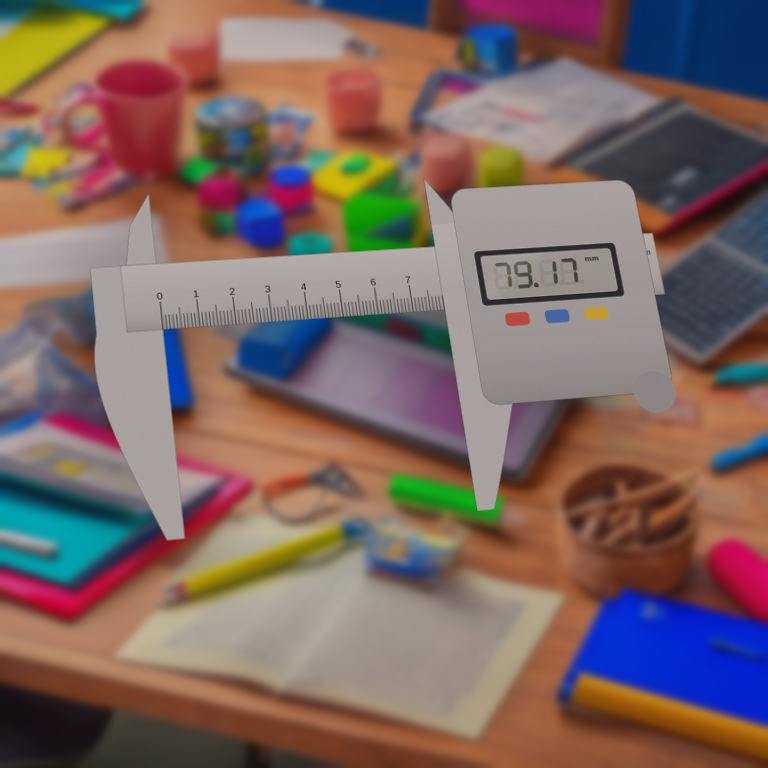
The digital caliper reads 79.17 mm
